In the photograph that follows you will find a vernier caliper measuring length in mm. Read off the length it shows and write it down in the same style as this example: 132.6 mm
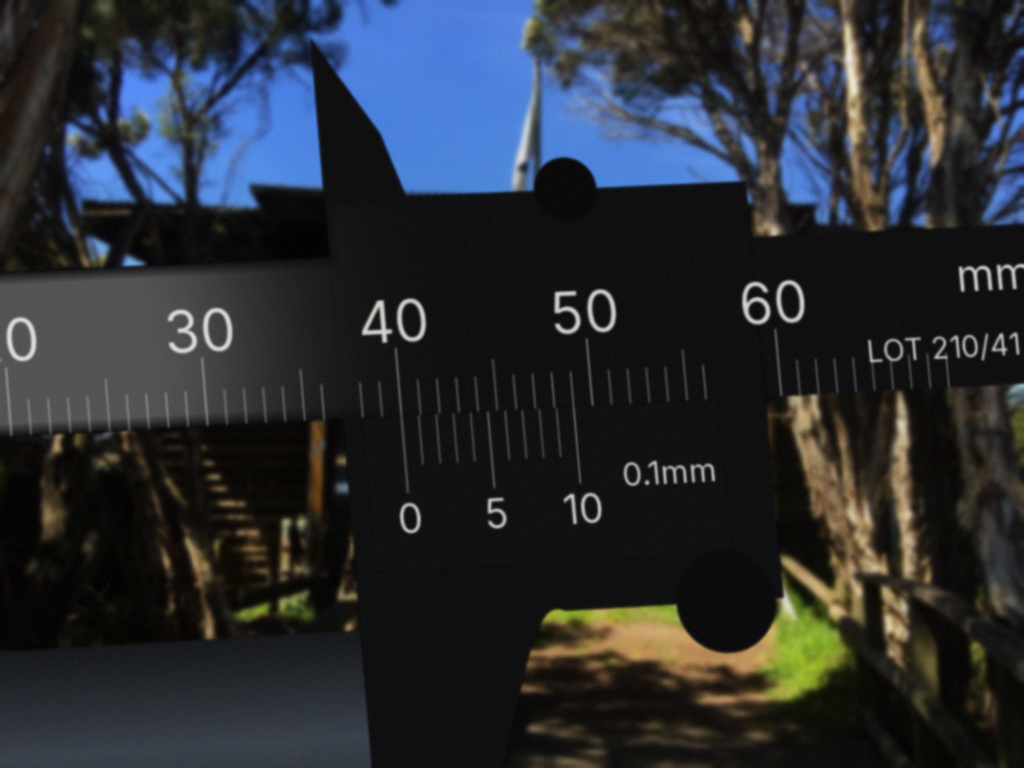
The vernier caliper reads 40.0 mm
